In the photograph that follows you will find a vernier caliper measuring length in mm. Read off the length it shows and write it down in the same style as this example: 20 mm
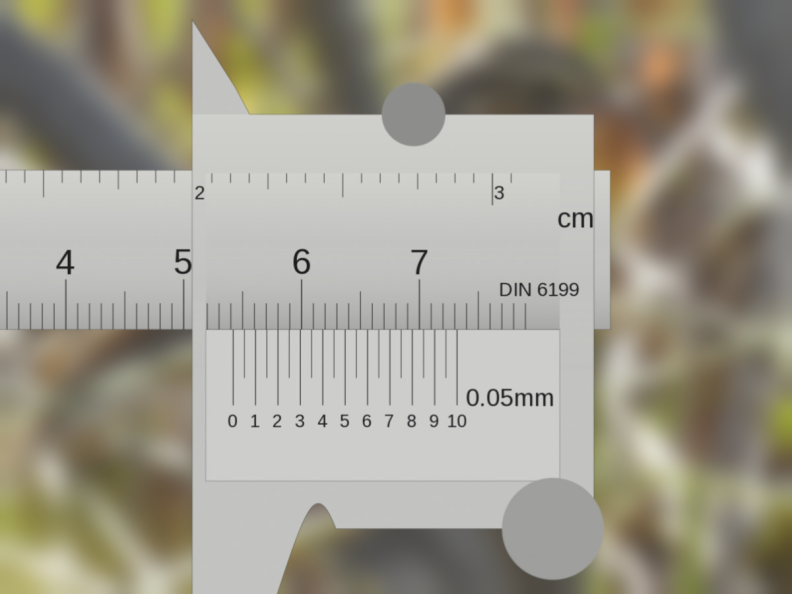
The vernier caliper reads 54.2 mm
